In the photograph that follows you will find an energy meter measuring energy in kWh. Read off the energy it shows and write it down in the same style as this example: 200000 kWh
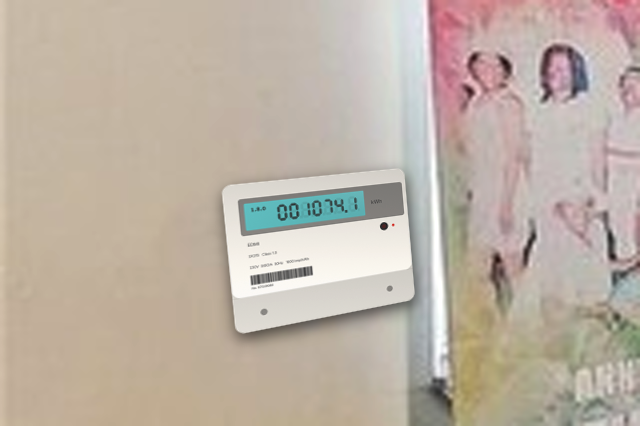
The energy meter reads 1074.1 kWh
